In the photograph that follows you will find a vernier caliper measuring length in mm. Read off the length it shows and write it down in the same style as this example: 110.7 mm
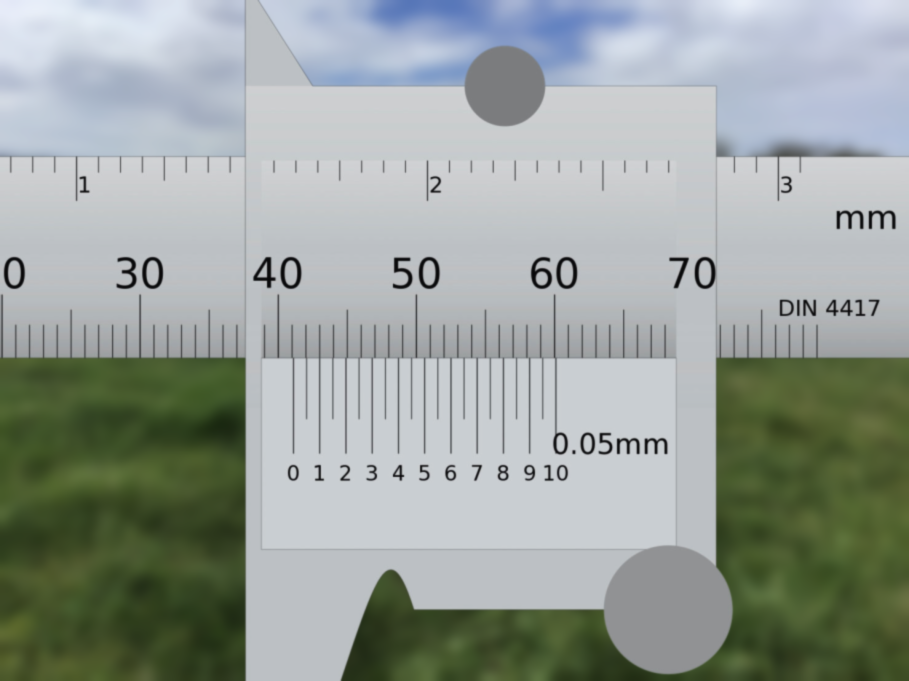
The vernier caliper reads 41.1 mm
